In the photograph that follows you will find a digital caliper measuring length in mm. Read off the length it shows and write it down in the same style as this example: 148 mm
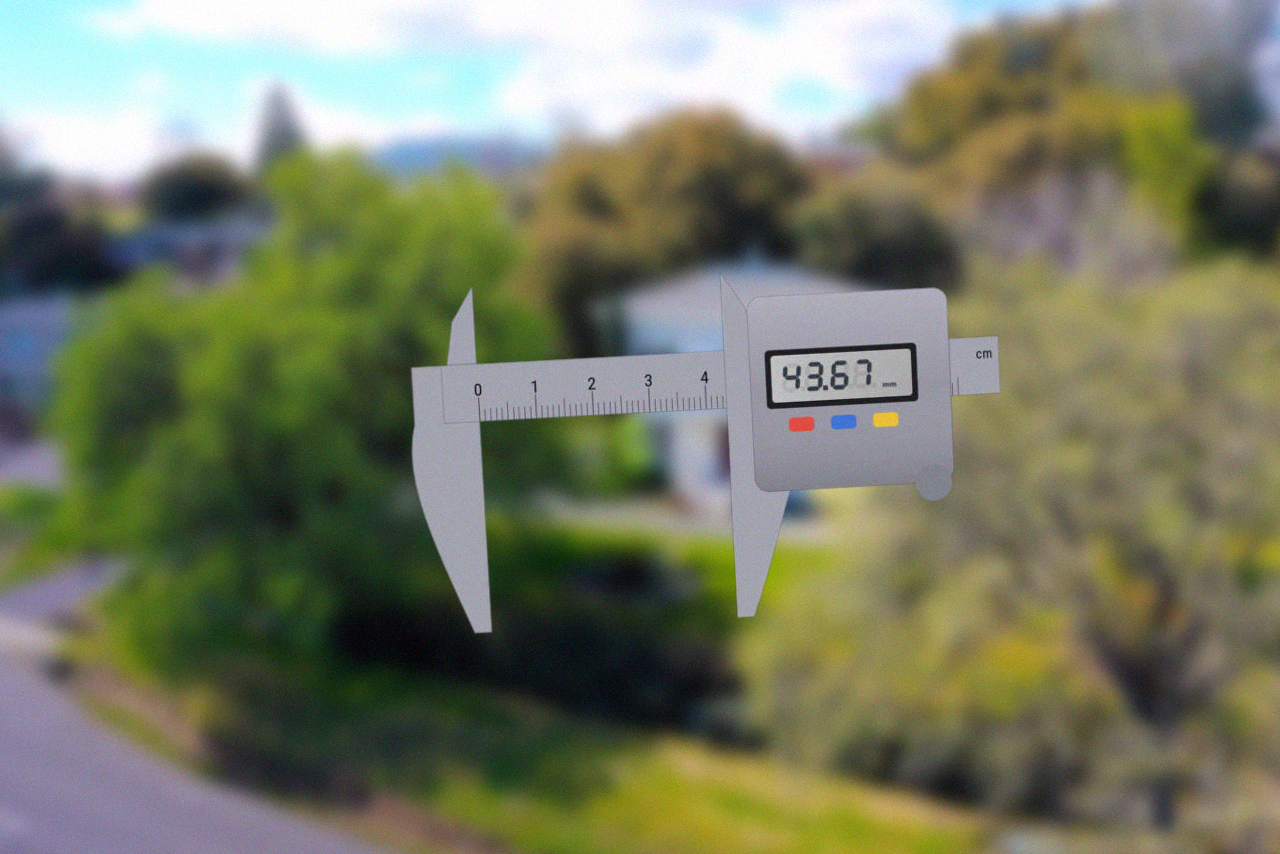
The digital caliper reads 43.67 mm
